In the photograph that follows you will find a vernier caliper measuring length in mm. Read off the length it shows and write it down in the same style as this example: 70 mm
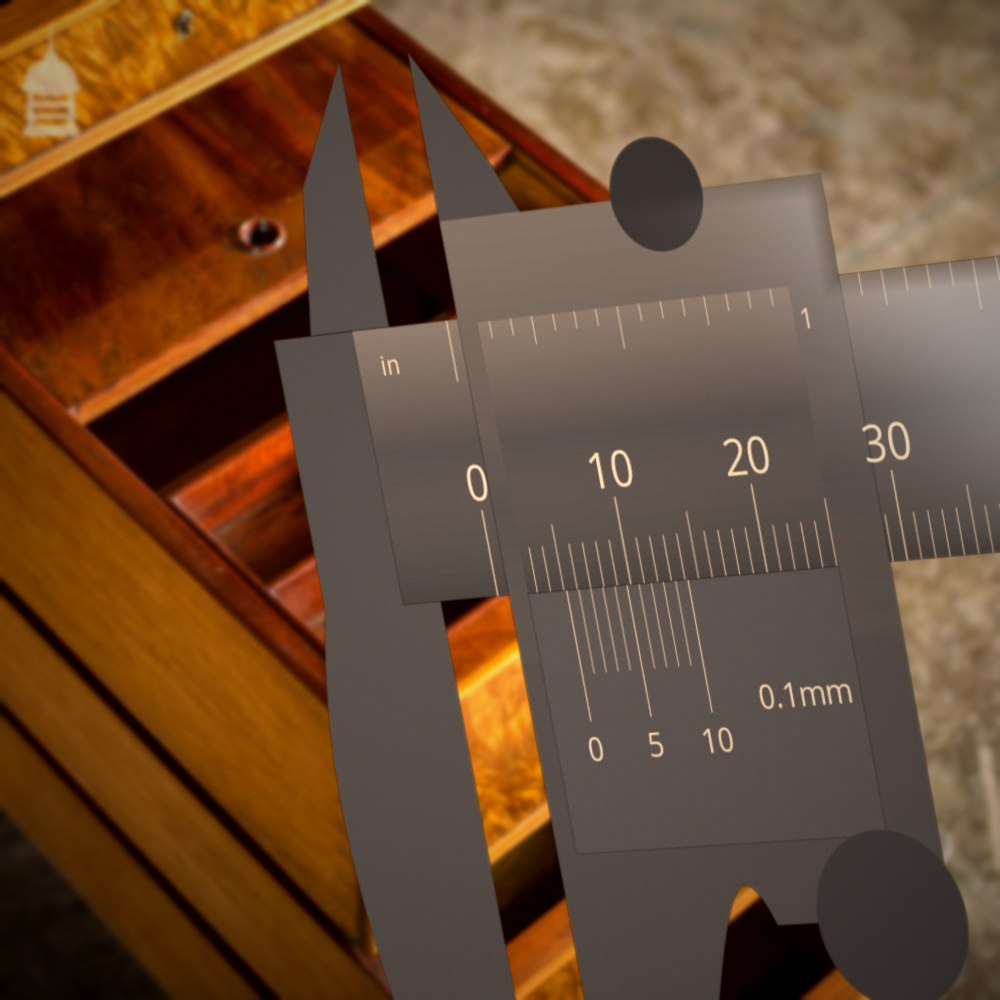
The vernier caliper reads 5.2 mm
